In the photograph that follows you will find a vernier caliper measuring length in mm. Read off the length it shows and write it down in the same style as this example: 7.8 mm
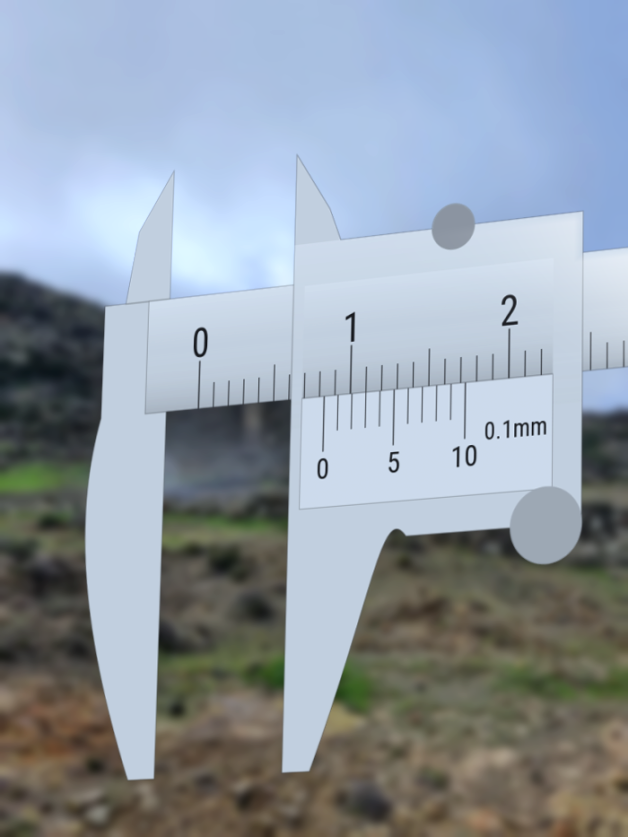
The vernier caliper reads 8.3 mm
